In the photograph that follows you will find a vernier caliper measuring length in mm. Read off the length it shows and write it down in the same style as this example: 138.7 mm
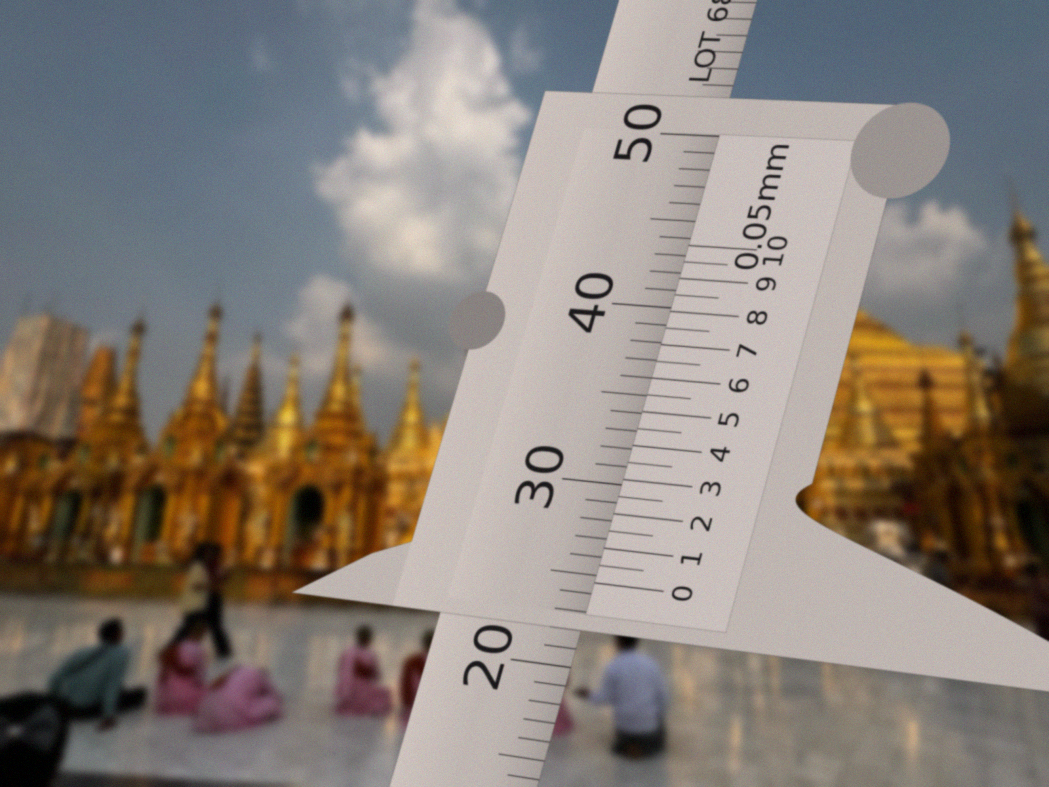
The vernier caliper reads 24.6 mm
